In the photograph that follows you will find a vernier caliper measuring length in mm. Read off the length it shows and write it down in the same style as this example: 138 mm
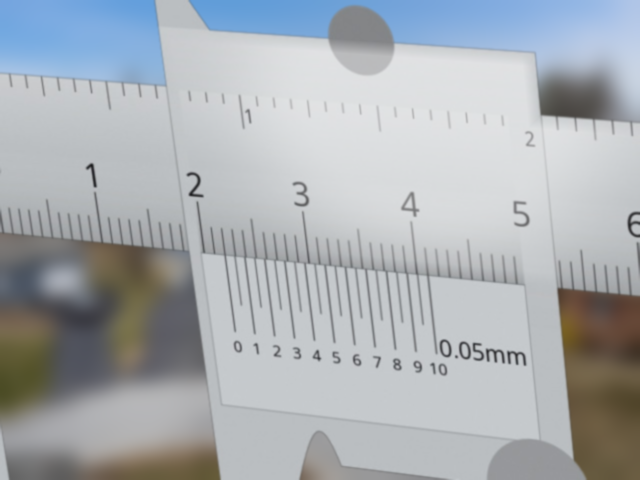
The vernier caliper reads 22.0 mm
